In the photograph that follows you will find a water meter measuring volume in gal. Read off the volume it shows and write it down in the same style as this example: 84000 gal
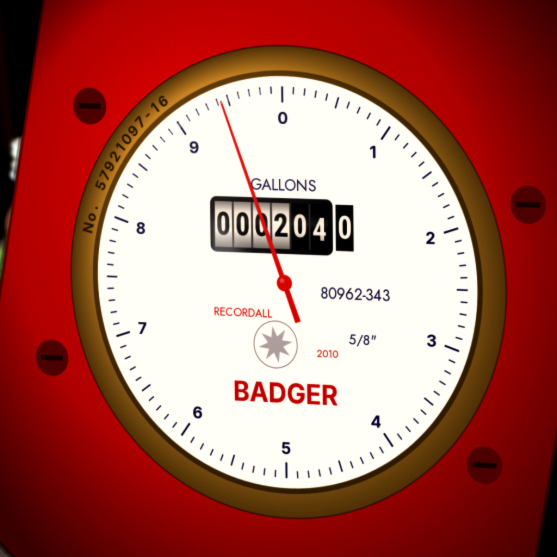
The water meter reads 2039.4 gal
